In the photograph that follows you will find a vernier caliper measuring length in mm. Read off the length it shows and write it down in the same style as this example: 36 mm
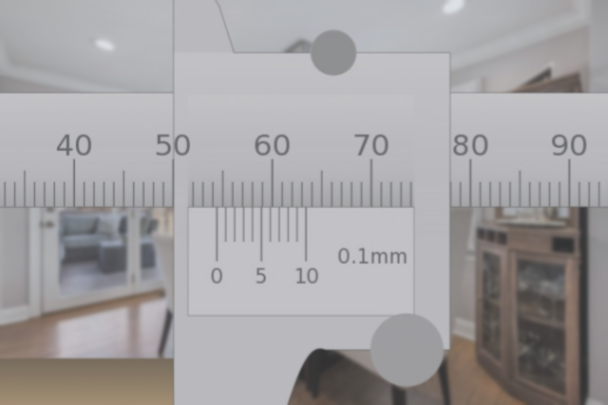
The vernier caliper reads 54.4 mm
